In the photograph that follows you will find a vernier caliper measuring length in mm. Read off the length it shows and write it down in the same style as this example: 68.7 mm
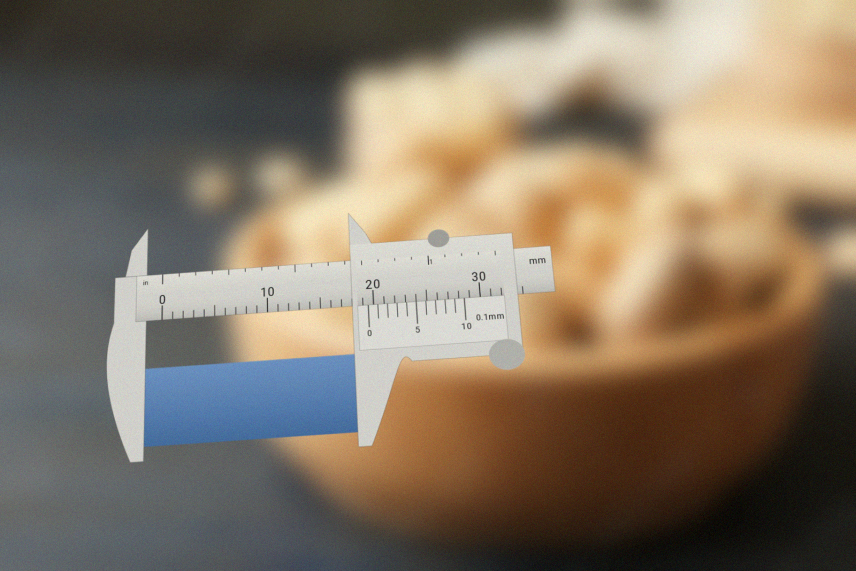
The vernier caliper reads 19.5 mm
